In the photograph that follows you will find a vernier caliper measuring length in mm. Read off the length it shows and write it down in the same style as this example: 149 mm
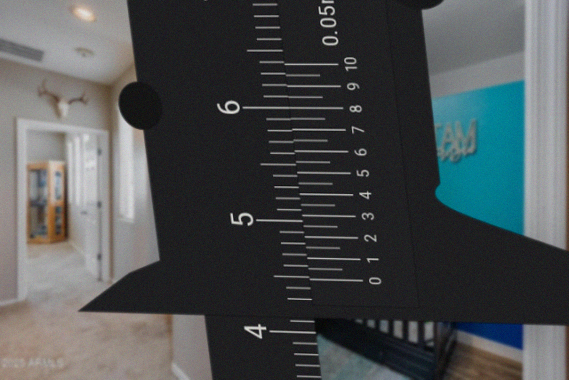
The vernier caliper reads 44.8 mm
